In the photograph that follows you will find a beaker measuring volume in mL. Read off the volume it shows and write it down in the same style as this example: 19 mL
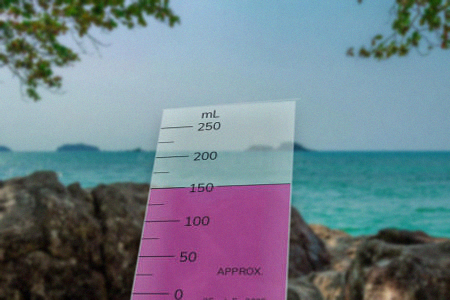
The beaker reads 150 mL
